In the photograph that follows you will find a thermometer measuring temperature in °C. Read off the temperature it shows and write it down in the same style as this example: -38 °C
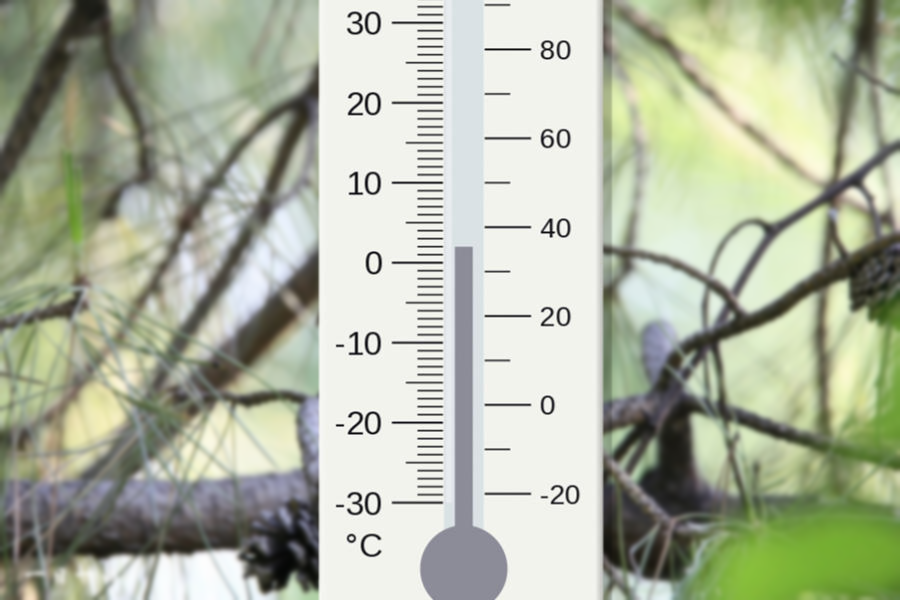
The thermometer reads 2 °C
